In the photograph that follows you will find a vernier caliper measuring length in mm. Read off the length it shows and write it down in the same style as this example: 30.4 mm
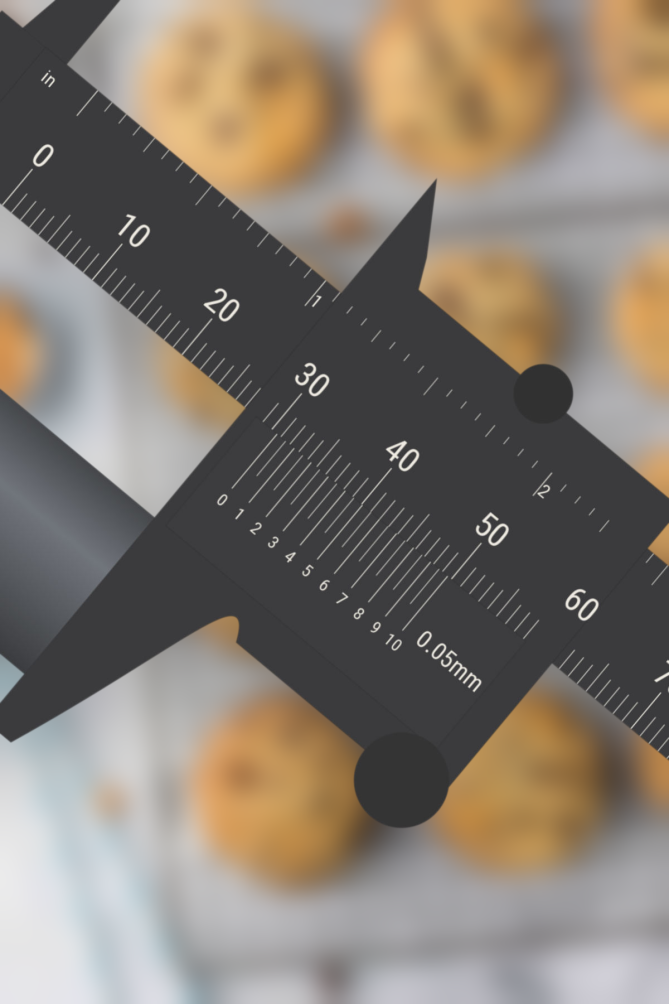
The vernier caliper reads 30.6 mm
